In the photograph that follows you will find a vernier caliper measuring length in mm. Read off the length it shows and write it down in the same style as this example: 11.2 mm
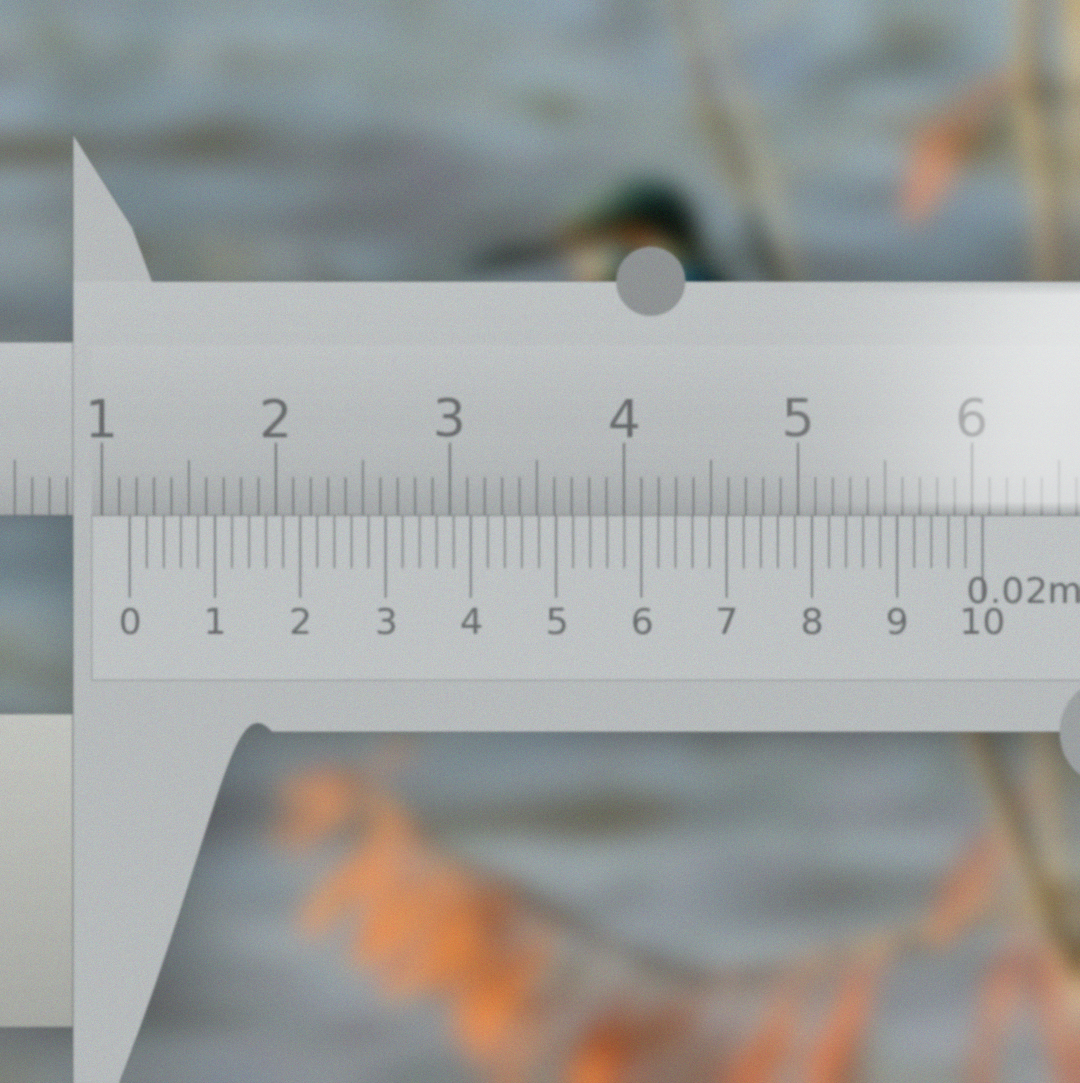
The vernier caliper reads 11.6 mm
